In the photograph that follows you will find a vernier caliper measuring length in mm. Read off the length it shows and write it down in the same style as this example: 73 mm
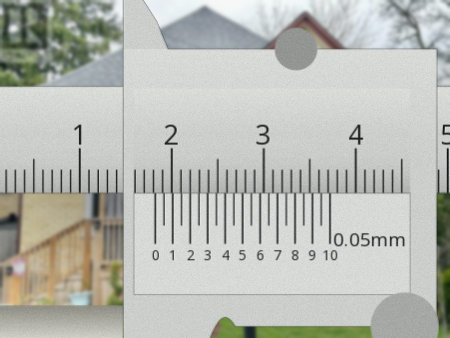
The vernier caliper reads 18.2 mm
